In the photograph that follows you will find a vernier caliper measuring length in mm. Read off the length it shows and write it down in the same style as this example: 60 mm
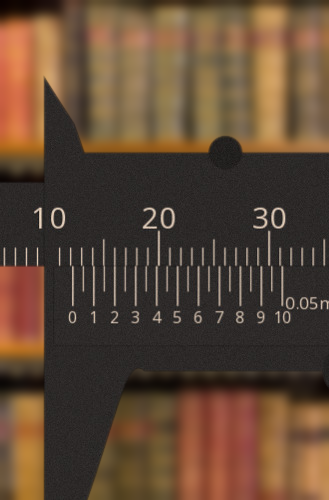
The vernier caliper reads 12.2 mm
